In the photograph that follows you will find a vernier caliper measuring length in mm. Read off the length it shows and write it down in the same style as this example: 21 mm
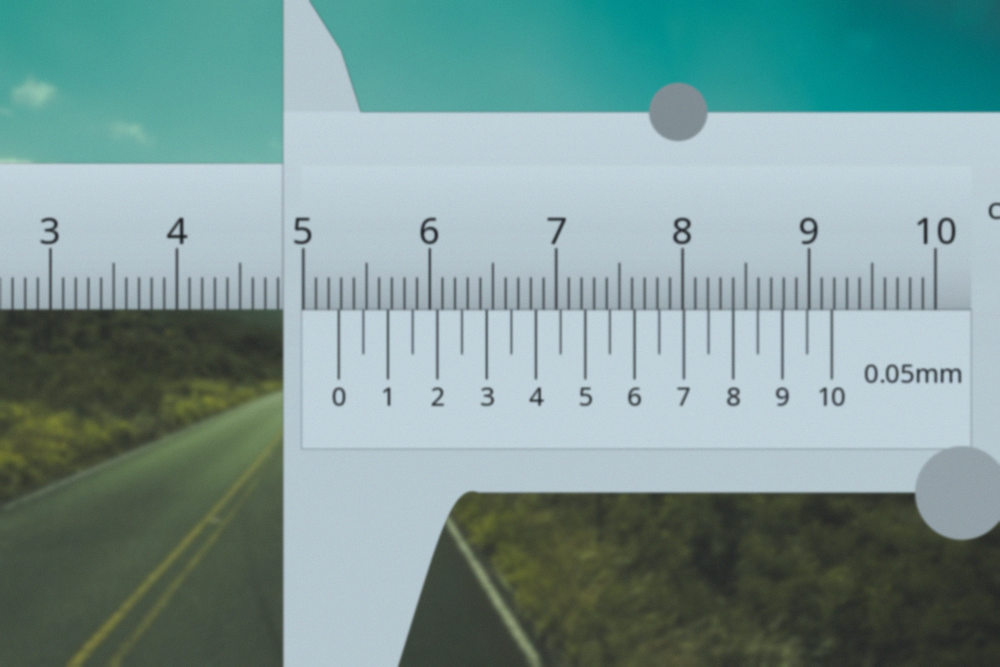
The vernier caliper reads 52.8 mm
